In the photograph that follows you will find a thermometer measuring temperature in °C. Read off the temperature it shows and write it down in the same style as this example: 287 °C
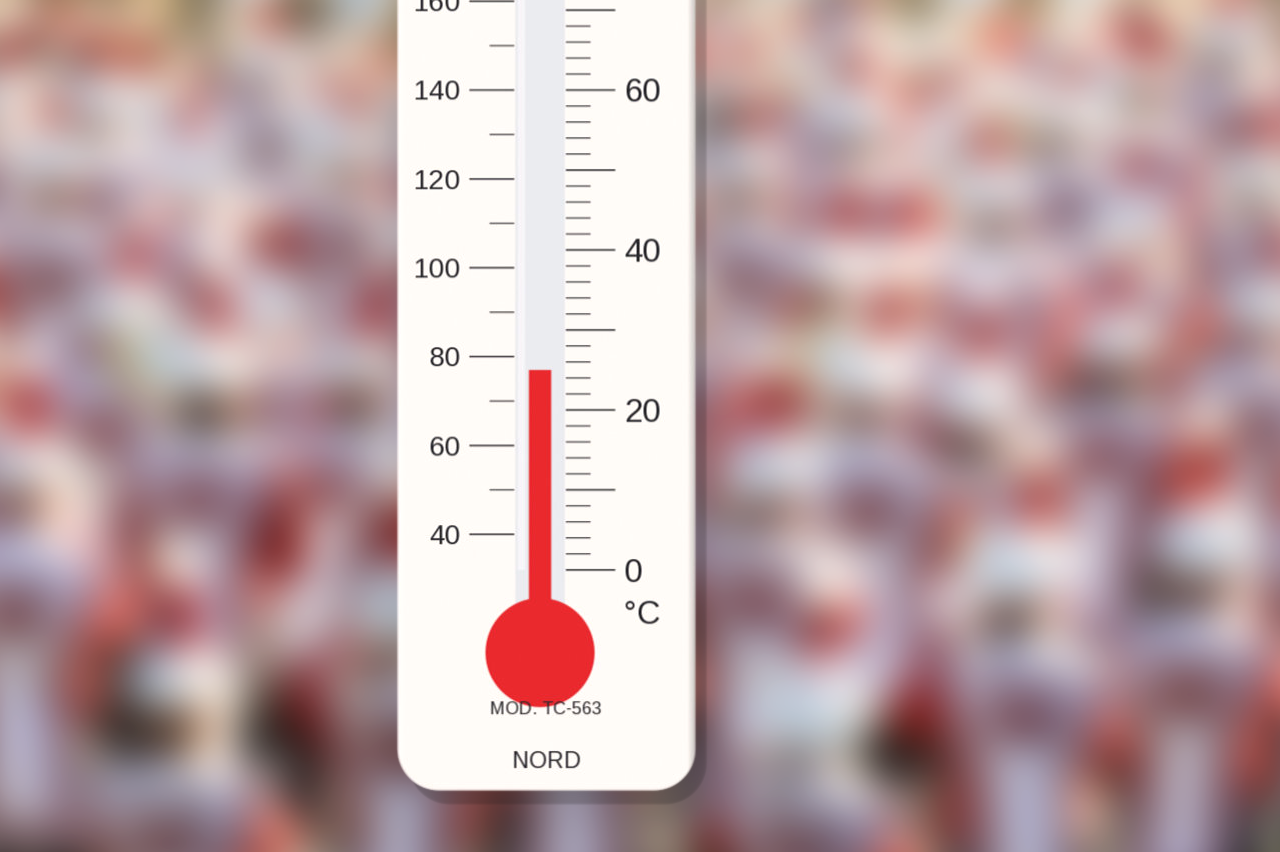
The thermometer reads 25 °C
